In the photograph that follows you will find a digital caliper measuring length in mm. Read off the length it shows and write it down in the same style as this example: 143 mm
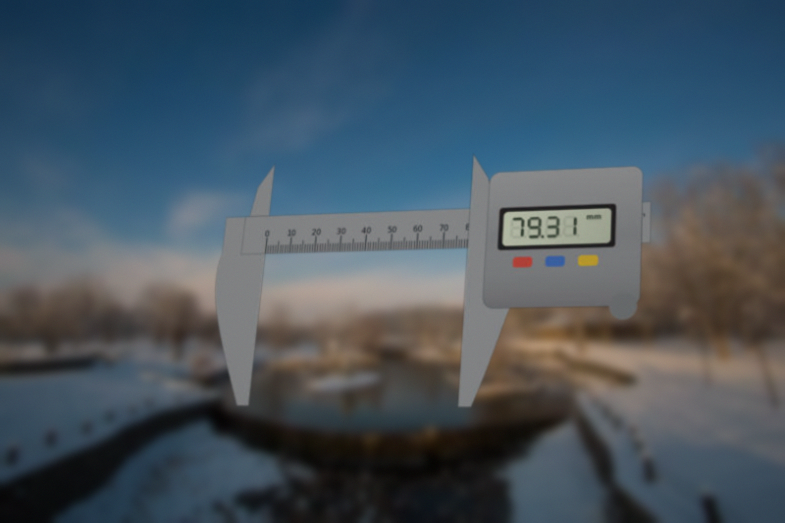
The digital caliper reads 79.31 mm
